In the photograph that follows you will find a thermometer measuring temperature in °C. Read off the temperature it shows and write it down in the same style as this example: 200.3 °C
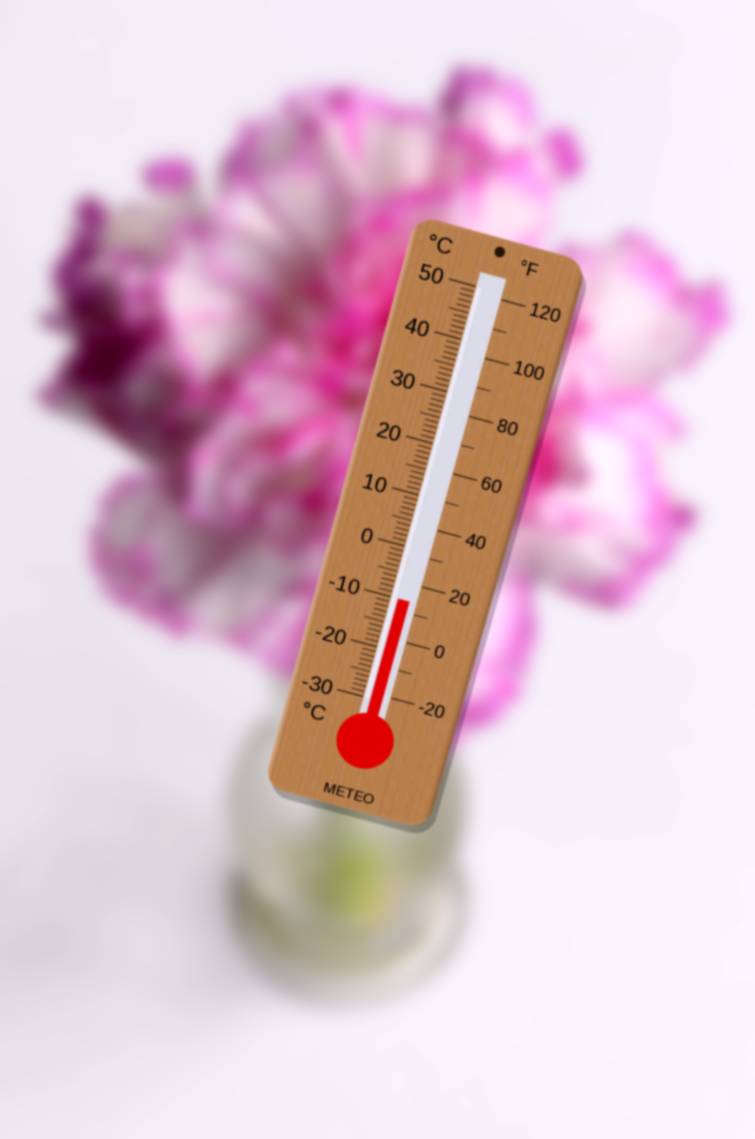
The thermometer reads -10 °C
